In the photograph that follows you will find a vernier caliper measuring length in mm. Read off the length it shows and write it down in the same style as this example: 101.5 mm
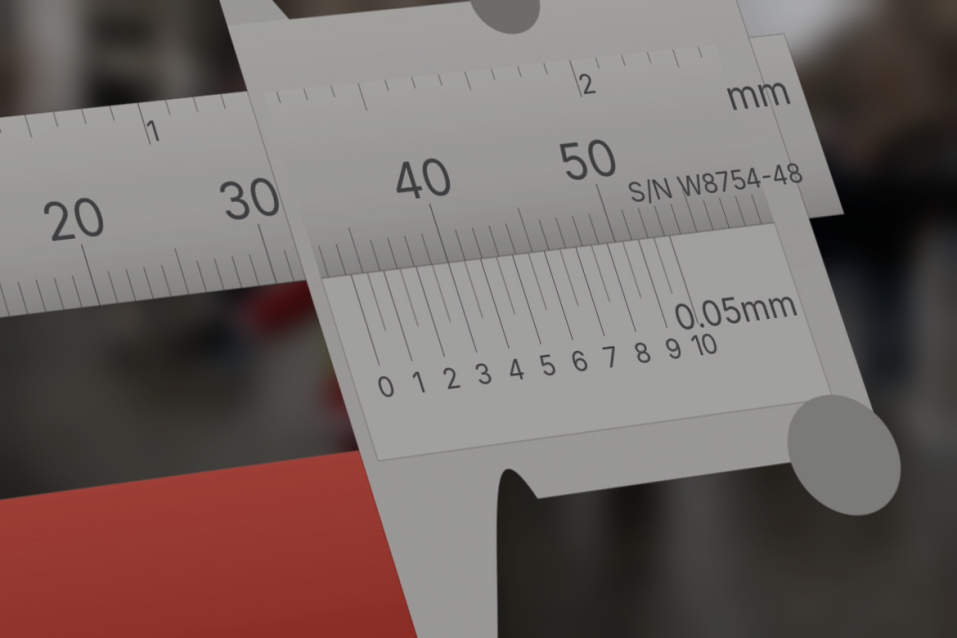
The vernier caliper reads 34.3 mm
